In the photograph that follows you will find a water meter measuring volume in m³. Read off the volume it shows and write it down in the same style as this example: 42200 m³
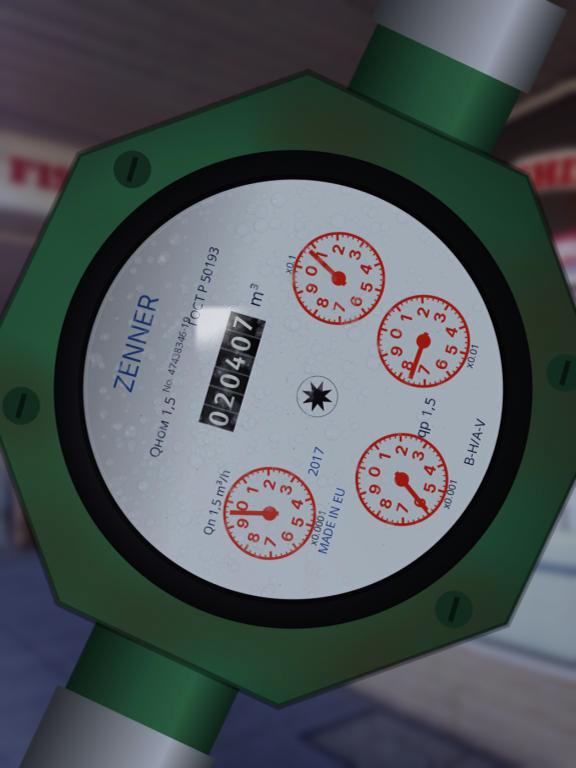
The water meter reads 20407.0759 m³
